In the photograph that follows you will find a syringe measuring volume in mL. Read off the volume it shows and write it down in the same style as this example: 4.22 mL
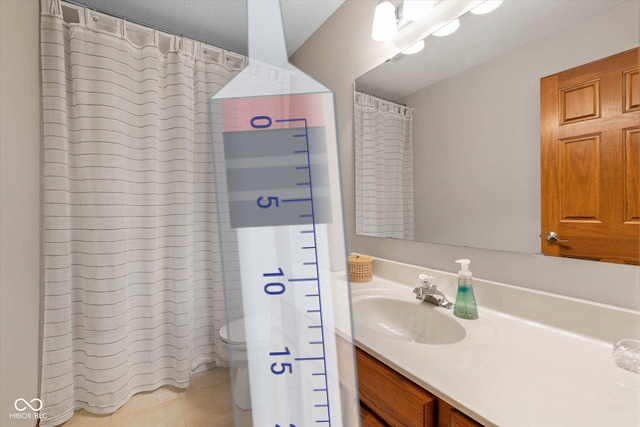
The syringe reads 0.5 mL
